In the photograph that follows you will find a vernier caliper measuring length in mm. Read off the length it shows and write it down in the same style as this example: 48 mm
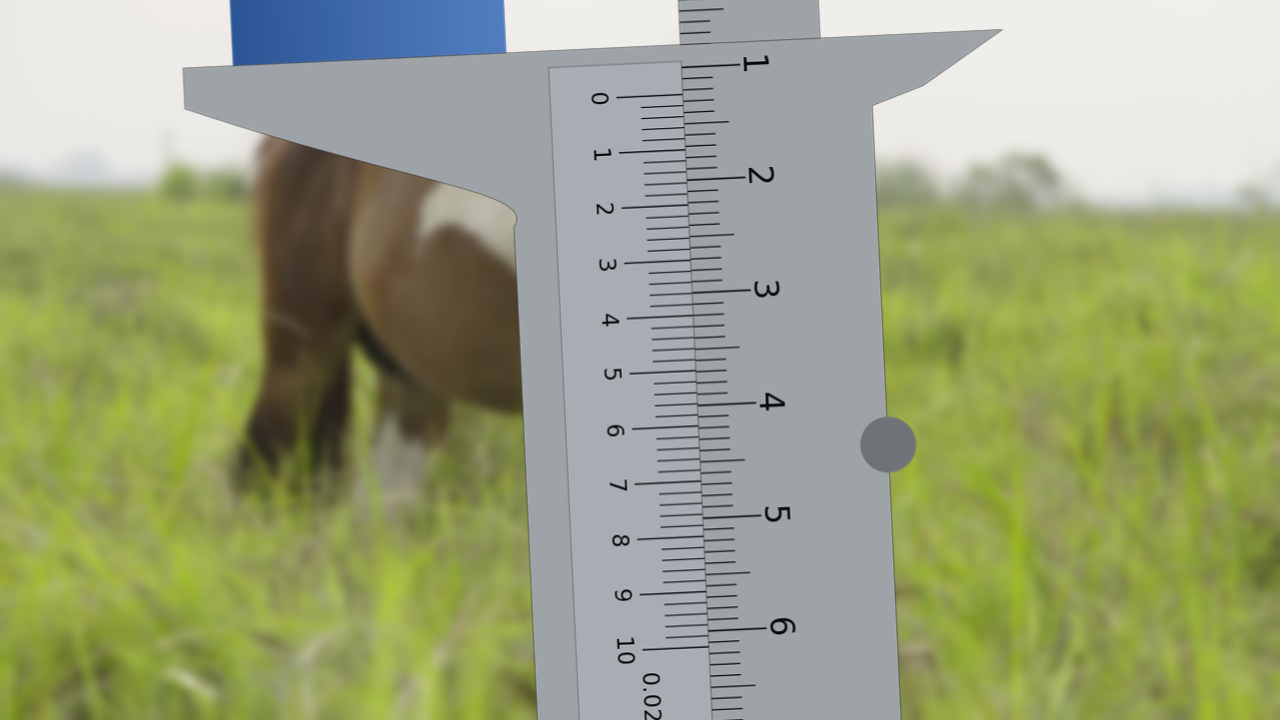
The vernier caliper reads 12.4 mm
